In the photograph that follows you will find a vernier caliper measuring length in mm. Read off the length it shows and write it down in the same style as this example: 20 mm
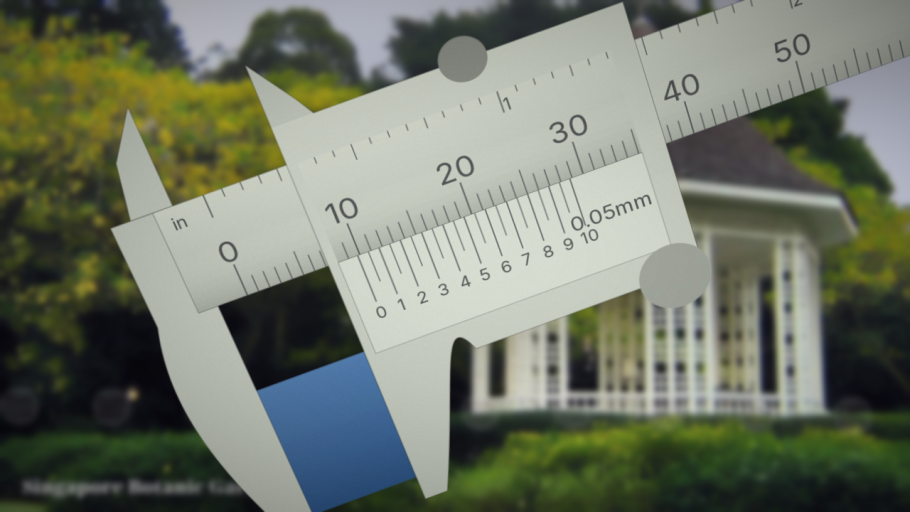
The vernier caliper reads 9.8 mm
